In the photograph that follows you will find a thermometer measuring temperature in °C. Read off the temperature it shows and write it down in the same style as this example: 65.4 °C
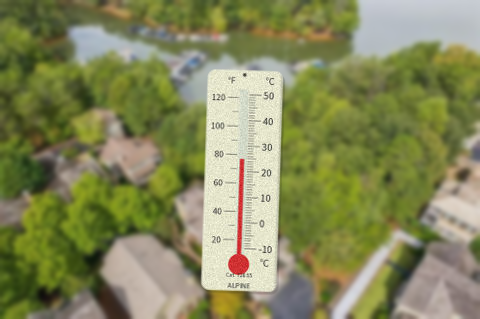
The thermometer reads 25 °C
